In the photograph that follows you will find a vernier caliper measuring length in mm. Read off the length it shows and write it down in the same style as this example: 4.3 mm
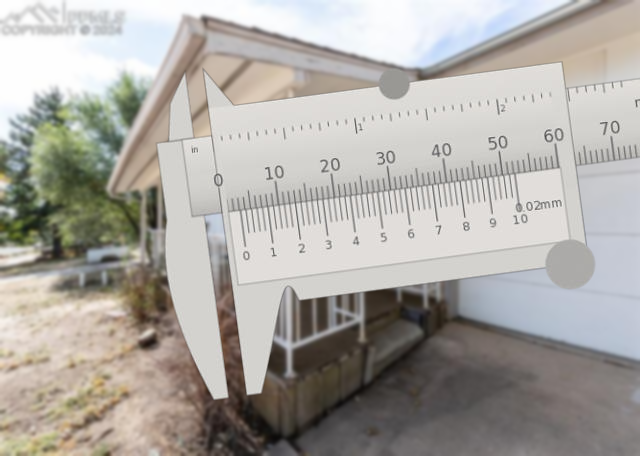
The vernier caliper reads 3.2 mm
